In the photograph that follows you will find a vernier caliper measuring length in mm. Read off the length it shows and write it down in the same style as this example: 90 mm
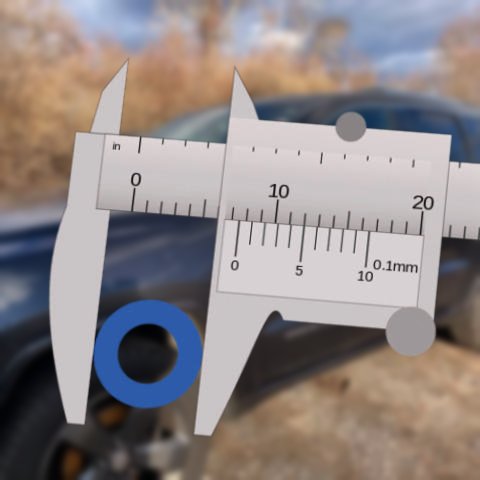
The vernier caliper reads 7.5 mm
